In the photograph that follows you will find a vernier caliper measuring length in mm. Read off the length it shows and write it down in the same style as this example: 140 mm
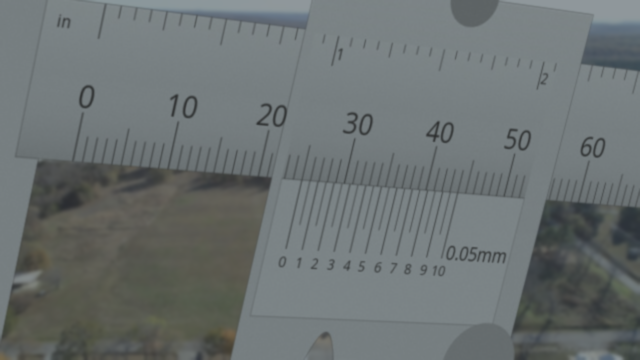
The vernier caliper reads 25.0 mm
